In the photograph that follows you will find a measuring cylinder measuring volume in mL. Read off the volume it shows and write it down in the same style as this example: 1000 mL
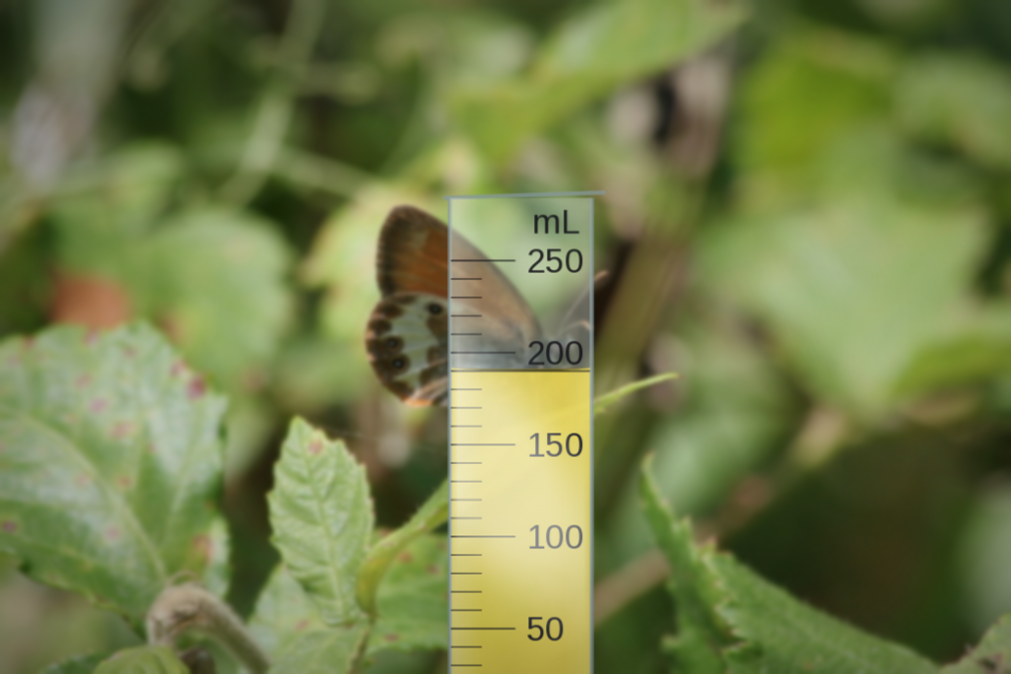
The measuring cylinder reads 190 mL
